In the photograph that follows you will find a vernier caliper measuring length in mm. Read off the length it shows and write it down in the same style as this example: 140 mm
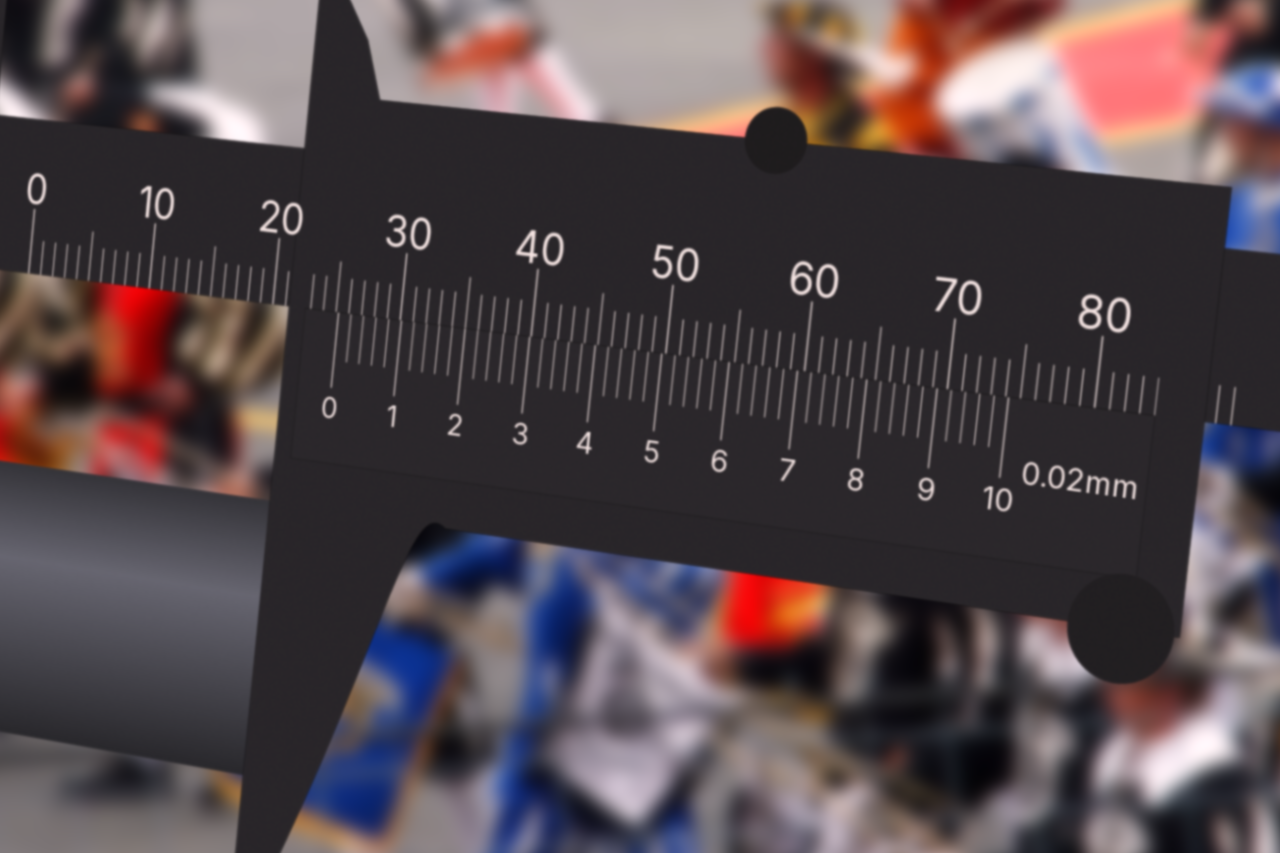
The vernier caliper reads 25.2 mm
